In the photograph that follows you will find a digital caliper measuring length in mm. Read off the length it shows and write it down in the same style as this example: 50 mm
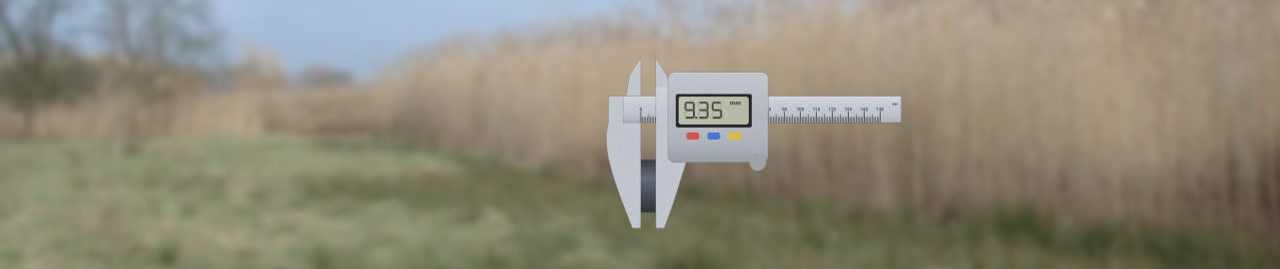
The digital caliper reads 9.35 mm
